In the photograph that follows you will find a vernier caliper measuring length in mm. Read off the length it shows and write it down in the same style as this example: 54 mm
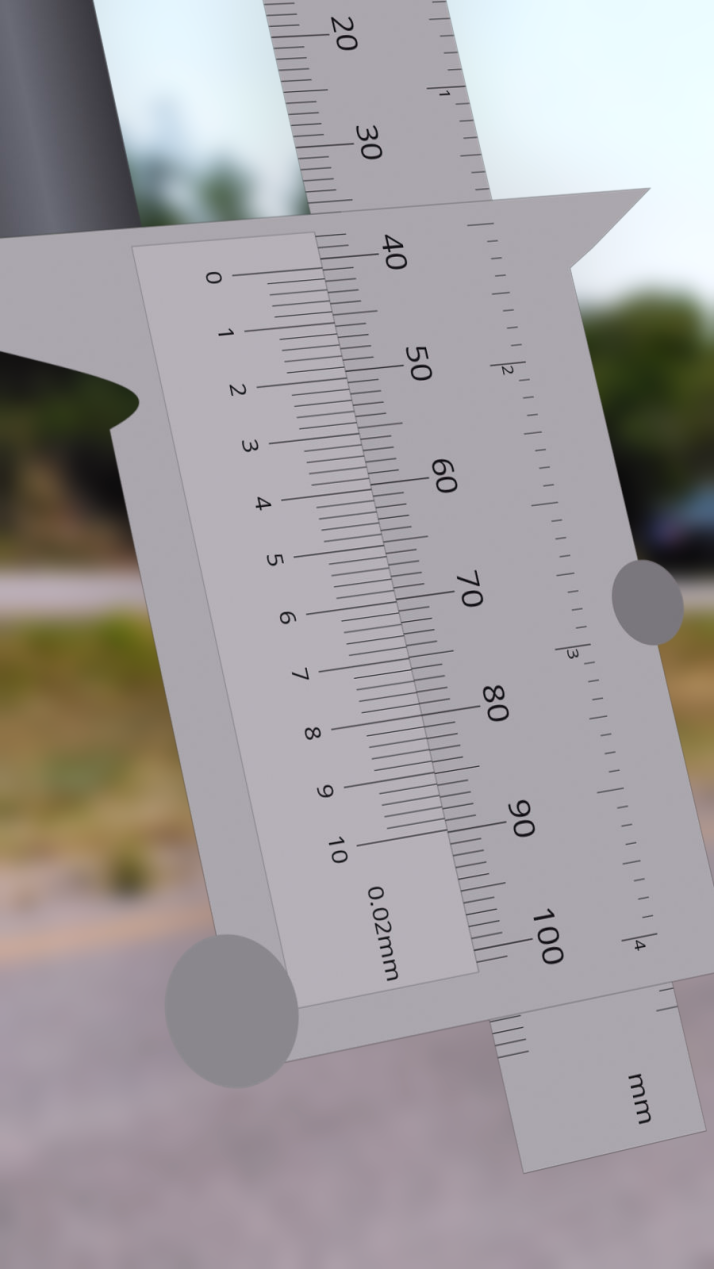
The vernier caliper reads 40.8 mm
